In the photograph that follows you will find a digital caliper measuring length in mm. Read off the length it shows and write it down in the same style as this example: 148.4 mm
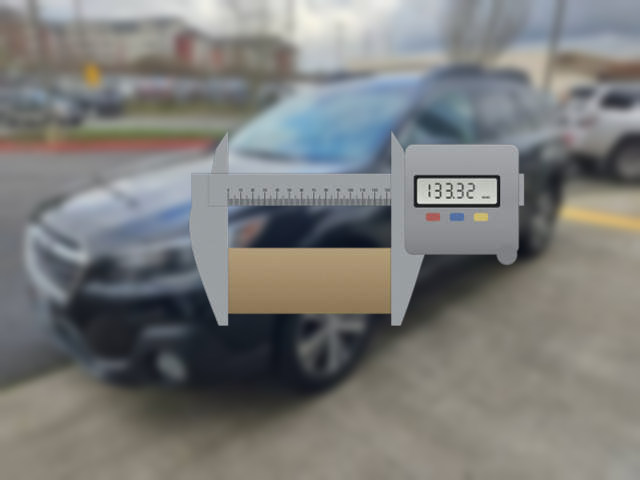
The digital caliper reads 133.32 mm
